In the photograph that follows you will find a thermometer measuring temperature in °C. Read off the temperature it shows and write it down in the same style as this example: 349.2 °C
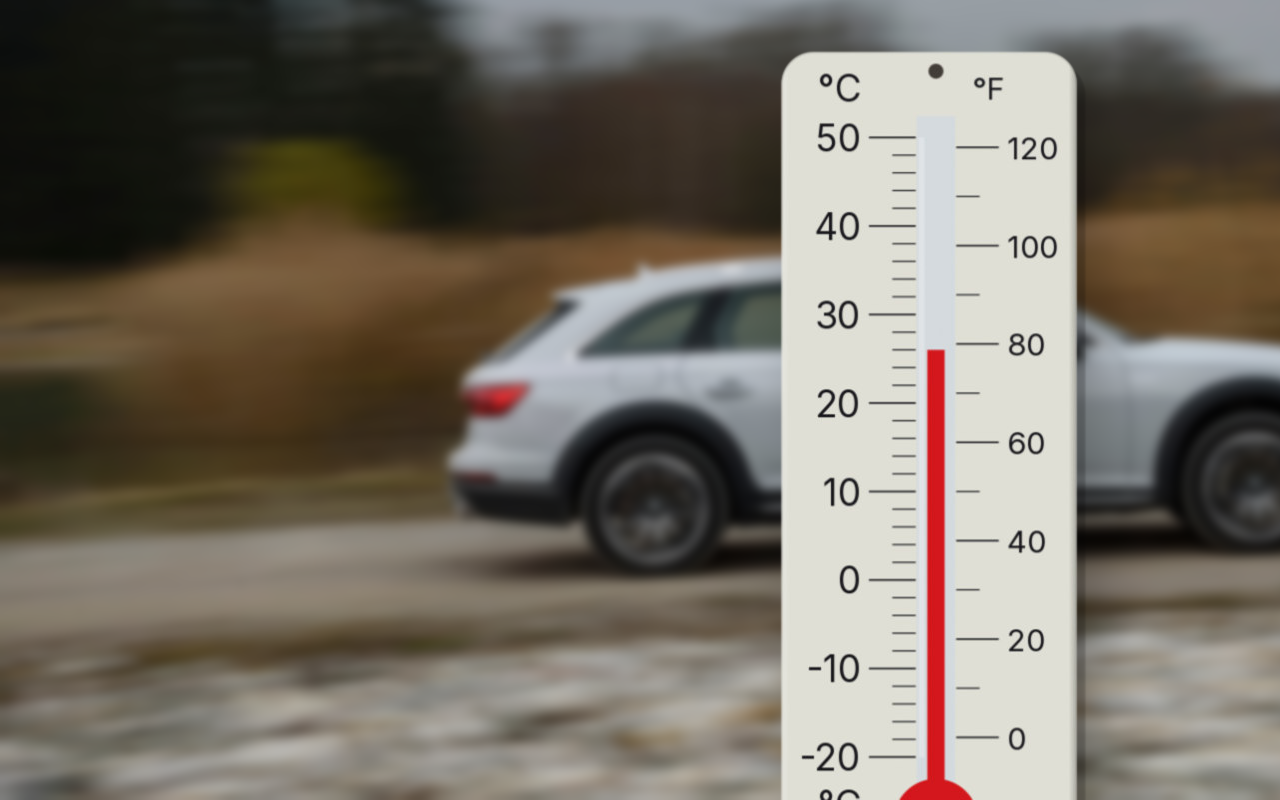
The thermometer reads 26 °C
